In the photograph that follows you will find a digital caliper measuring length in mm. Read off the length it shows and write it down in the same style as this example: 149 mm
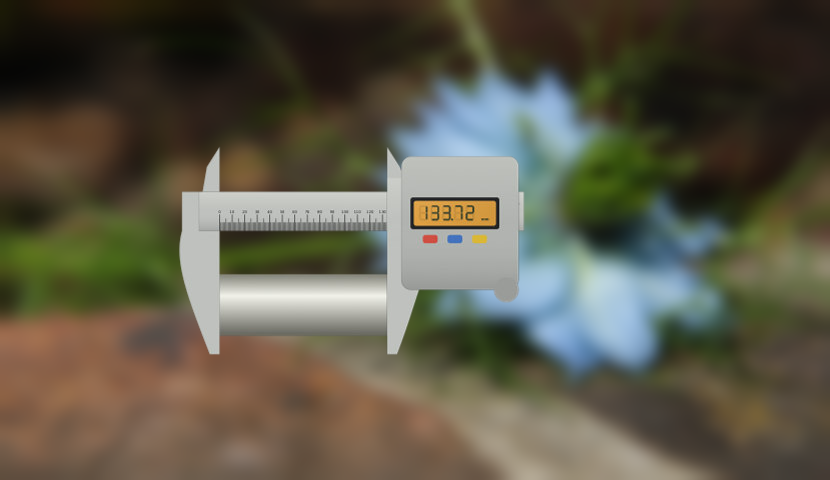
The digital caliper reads 133.72 mm
